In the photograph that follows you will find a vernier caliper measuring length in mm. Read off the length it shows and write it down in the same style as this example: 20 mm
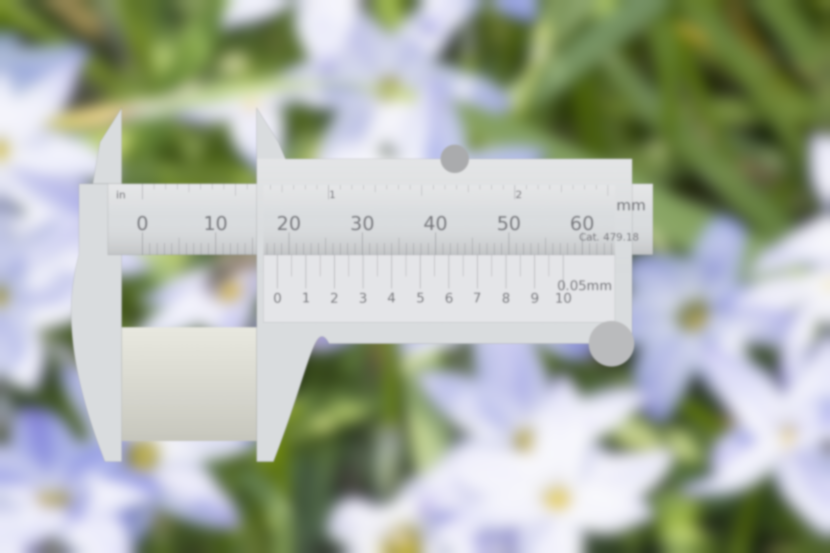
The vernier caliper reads 18.4 mm
